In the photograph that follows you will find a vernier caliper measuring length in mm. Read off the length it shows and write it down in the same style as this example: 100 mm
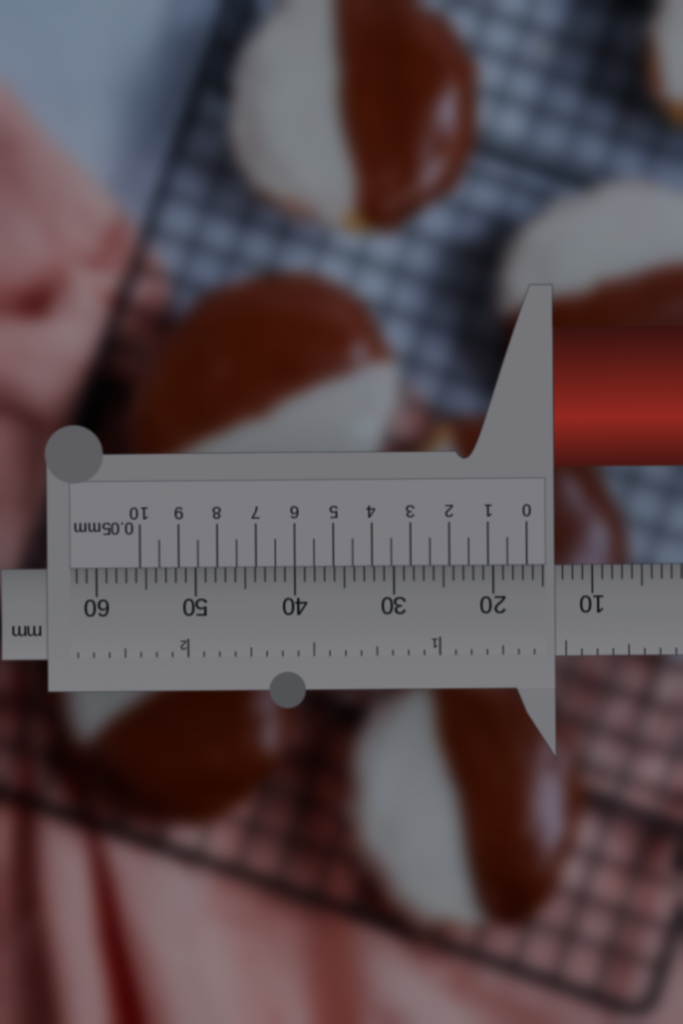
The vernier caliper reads 16.6 mm
